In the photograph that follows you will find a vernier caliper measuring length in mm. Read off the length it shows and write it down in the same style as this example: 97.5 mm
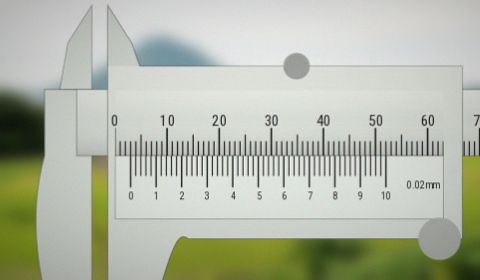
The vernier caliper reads 3.0 mm
